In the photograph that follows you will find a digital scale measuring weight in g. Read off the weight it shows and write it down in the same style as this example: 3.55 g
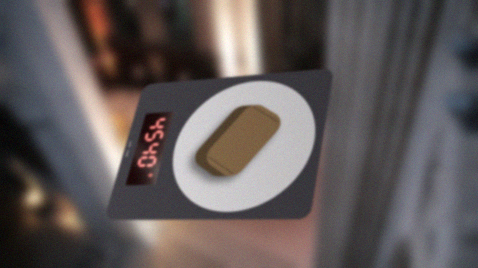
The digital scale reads 4540 g
